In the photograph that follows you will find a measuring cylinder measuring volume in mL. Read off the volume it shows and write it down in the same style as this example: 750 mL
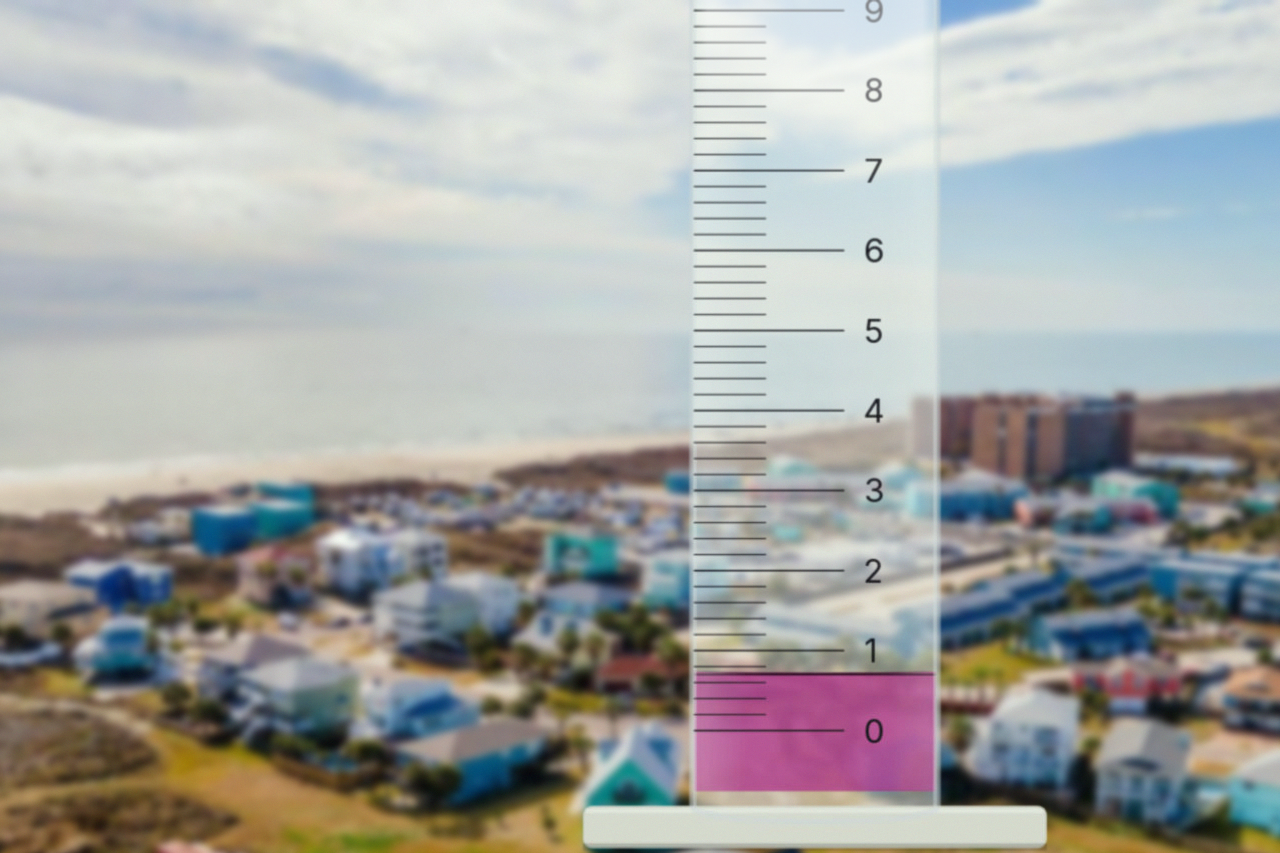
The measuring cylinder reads 0.7 mL
